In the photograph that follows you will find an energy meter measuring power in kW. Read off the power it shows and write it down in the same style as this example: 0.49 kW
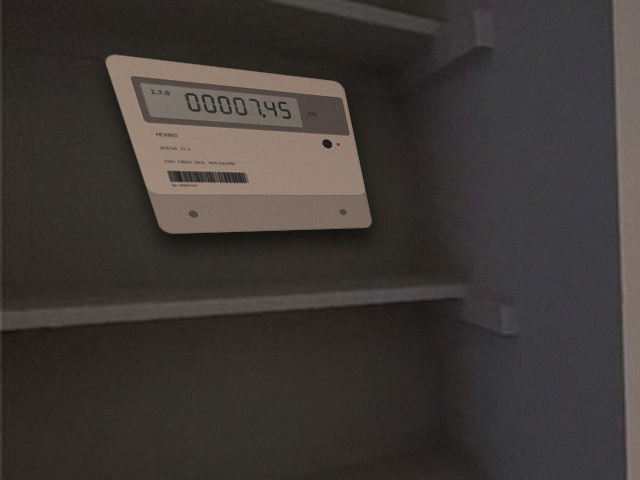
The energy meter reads 7.45 kW
